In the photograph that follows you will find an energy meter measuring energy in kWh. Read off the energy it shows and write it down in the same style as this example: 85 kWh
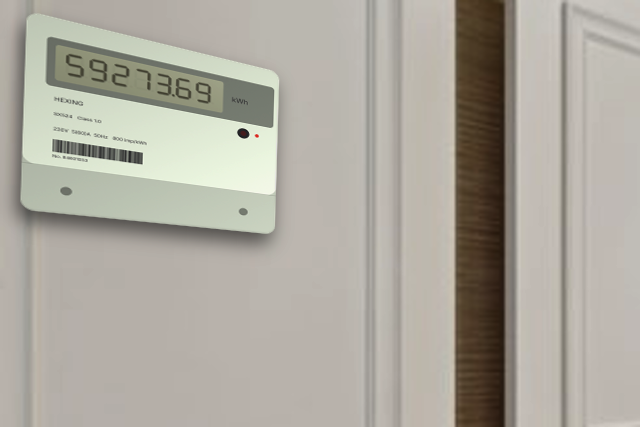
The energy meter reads 59273.69 kWh
